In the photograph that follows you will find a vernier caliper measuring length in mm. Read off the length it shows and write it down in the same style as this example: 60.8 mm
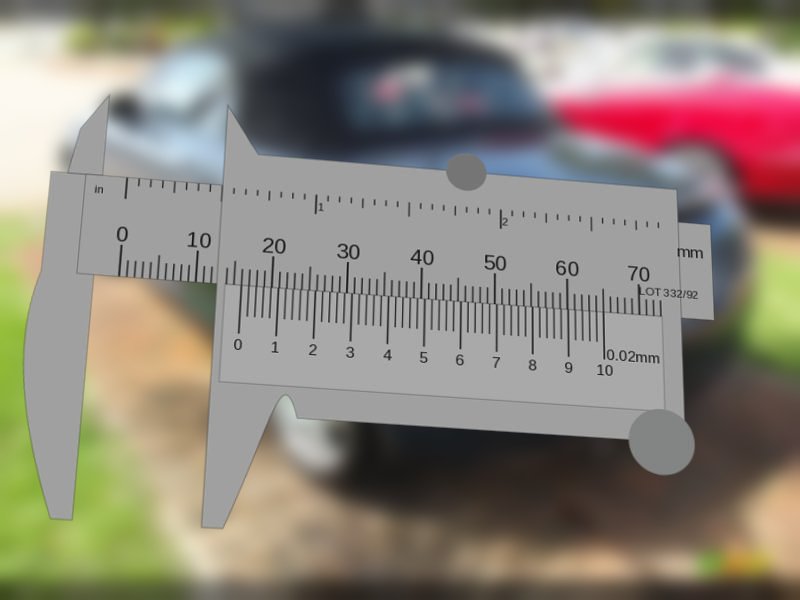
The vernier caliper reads 16.0 mm
